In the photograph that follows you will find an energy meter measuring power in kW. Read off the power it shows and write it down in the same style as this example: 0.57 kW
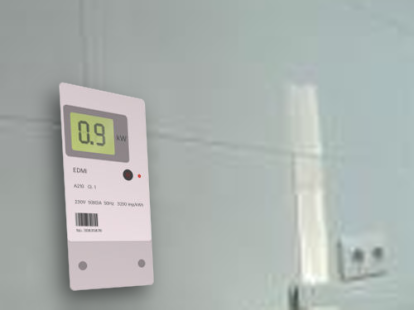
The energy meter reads 0.9 kW
